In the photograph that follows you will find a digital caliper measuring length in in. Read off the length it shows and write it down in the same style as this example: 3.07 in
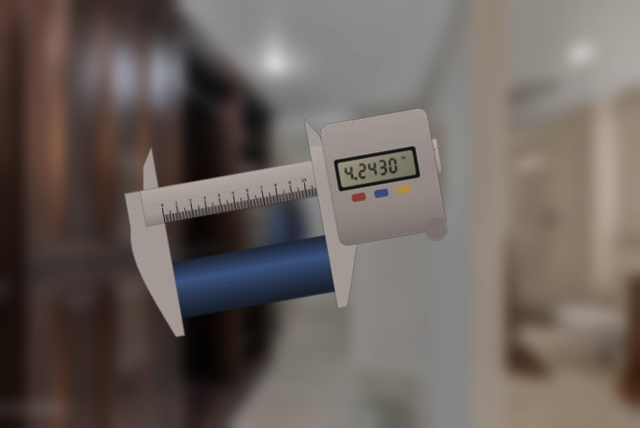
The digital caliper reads 4.2430 in
